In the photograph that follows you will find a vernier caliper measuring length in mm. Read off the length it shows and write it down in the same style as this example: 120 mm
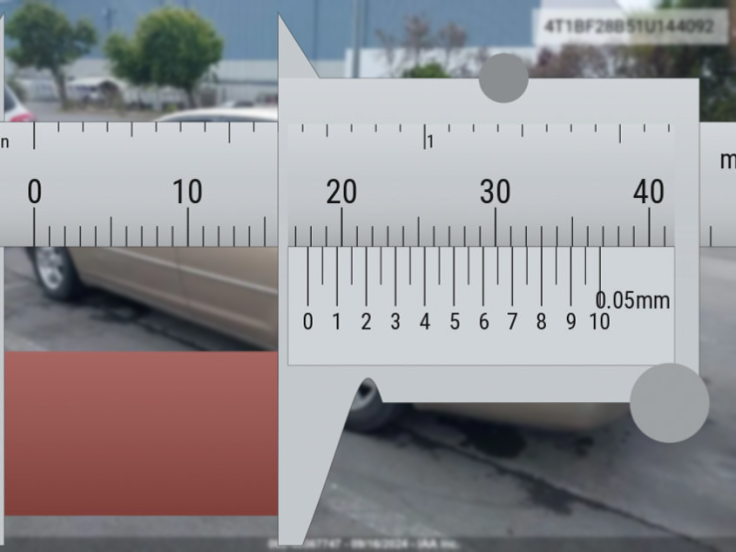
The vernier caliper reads 17.8 mm
